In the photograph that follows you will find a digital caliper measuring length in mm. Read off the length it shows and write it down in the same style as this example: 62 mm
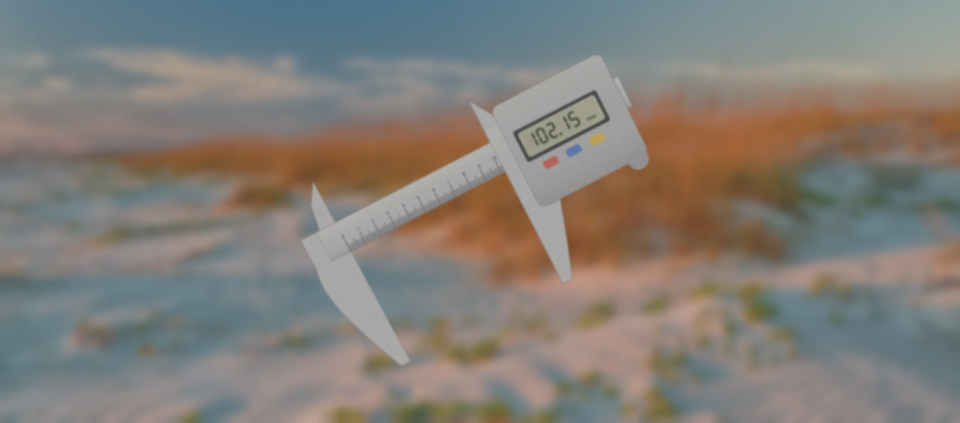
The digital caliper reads 102.15 mm
